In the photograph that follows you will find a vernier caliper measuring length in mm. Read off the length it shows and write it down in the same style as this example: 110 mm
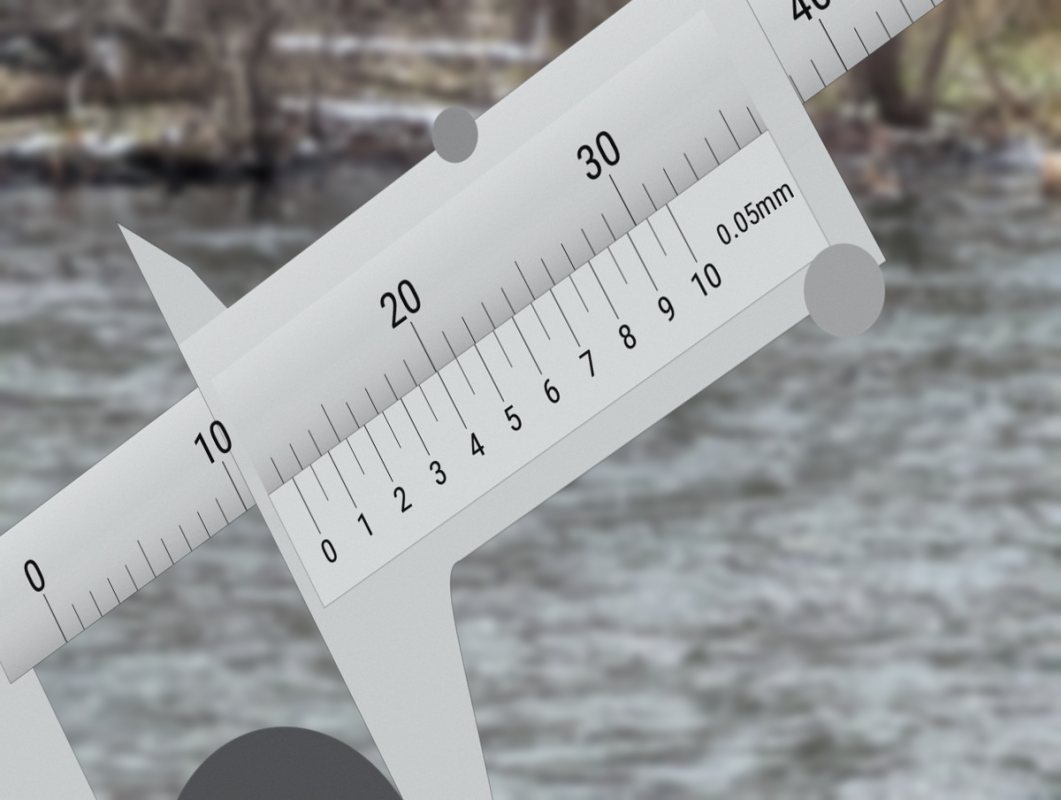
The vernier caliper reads 12.45 mm
